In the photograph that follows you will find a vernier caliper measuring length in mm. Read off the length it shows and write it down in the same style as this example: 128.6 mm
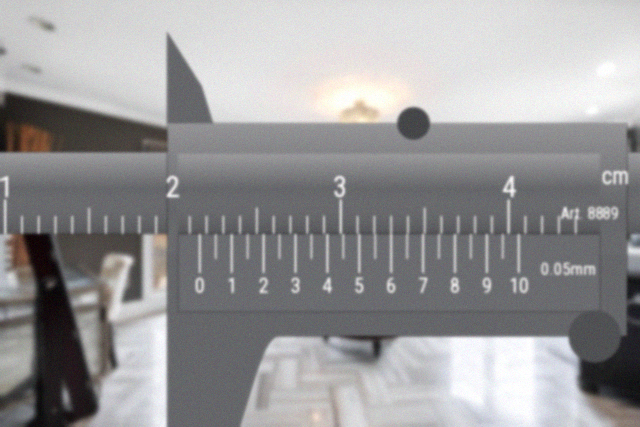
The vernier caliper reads 21.6 mm
